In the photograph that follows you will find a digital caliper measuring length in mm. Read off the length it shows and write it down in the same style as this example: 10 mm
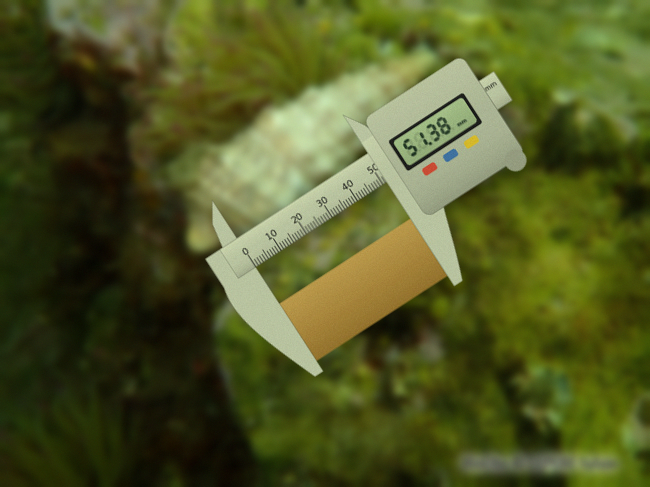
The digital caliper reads 51.38 mm
